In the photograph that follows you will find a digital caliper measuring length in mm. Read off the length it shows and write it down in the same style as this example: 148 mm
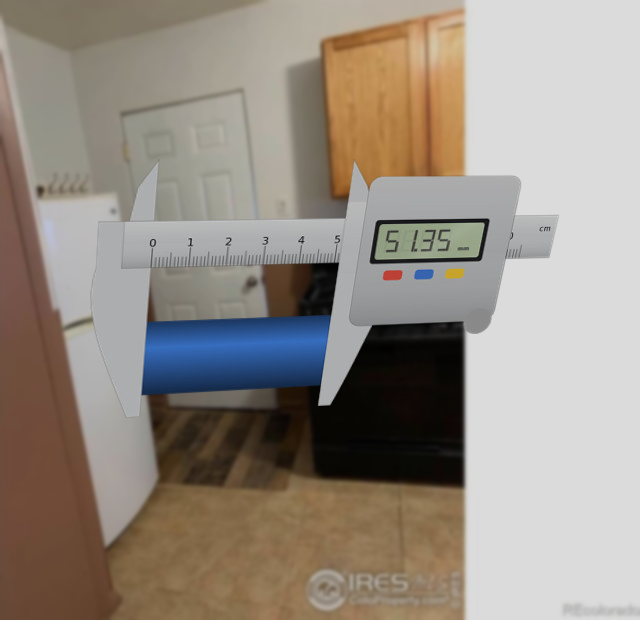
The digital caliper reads 51.35 mm
